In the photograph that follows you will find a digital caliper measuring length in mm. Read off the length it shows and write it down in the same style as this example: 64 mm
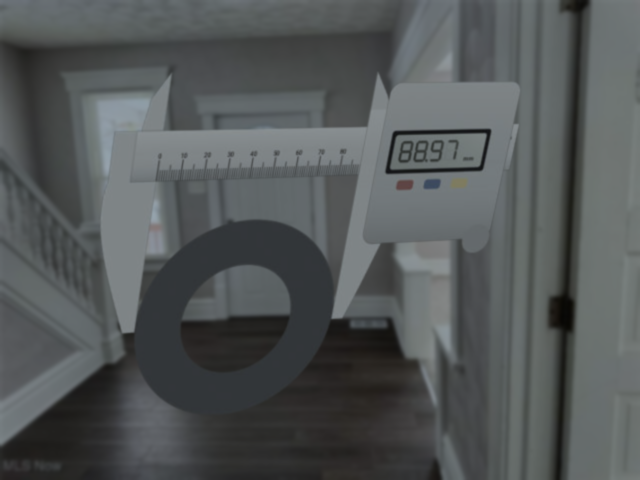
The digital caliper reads 88.97 mm
